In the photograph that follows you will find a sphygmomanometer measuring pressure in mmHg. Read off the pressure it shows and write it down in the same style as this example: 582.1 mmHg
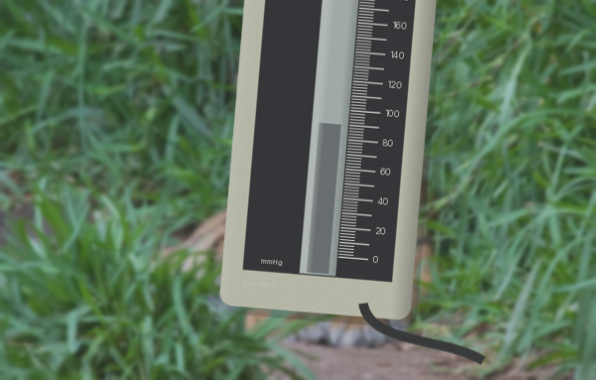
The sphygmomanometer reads 90 mmHg
